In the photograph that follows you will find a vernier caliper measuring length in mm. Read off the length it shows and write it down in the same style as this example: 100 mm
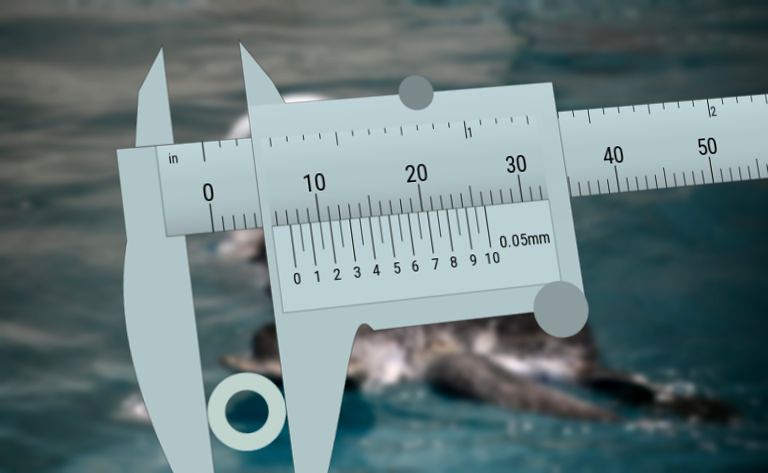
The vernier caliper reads 7.2 mm
